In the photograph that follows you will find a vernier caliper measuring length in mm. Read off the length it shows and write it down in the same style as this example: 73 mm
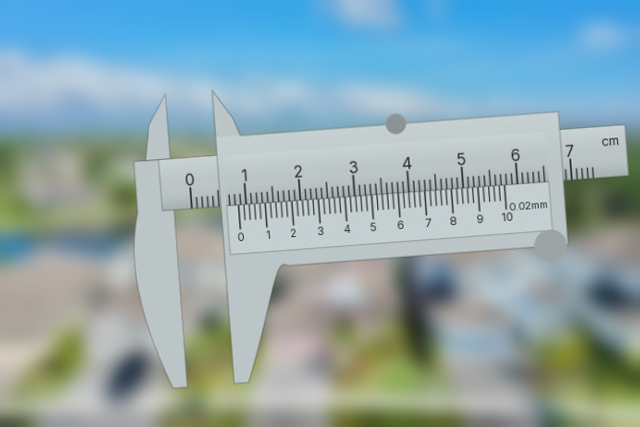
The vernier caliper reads 8.6 mm
